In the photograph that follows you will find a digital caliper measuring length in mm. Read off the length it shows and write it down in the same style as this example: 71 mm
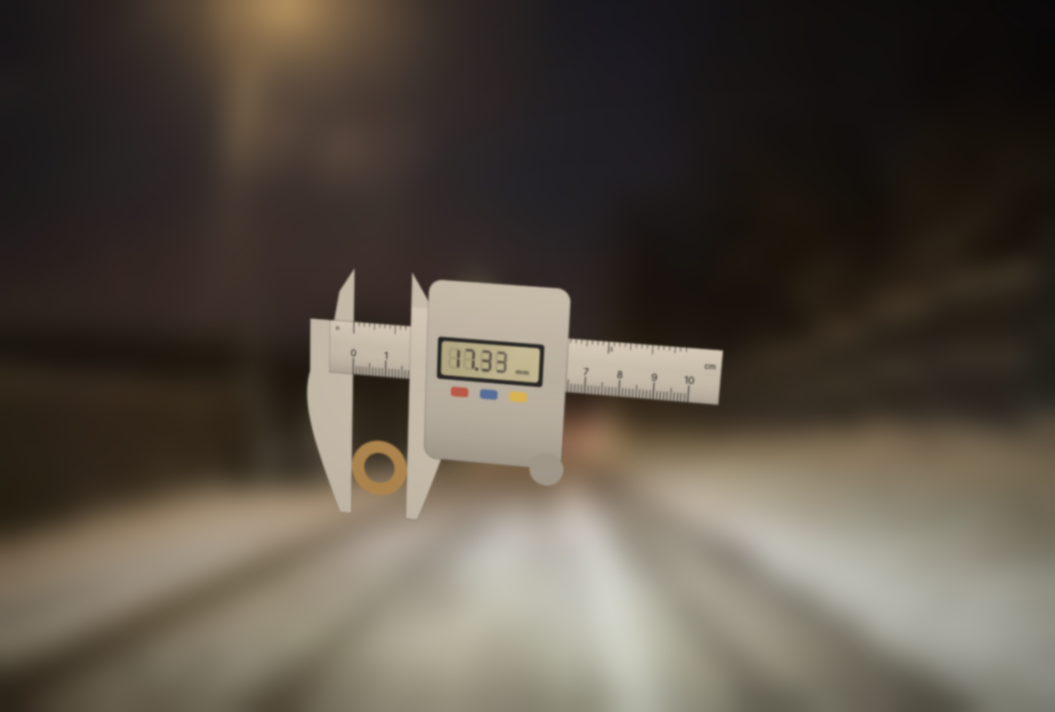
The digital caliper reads 17.33 mm
